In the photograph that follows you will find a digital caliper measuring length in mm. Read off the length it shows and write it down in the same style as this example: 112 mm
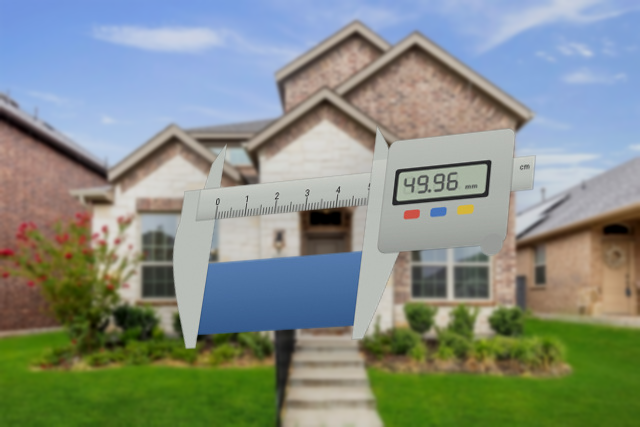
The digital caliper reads 49.96 mm
